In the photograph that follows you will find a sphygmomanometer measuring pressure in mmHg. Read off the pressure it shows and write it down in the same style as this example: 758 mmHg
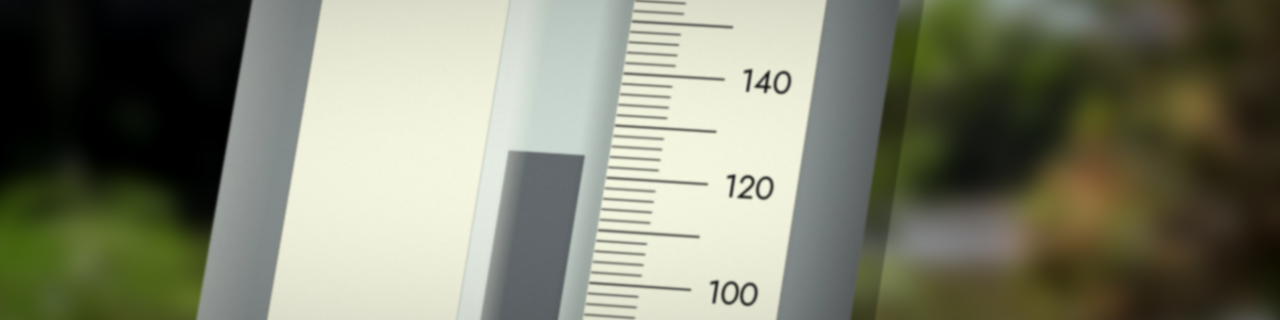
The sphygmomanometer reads 124 mmHg
